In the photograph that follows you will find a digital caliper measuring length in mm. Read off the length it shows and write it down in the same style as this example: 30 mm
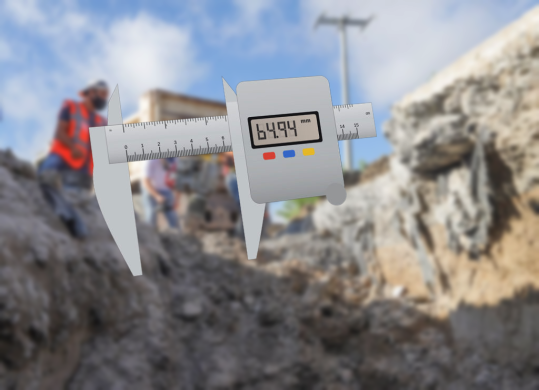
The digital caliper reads 64.94 mm
